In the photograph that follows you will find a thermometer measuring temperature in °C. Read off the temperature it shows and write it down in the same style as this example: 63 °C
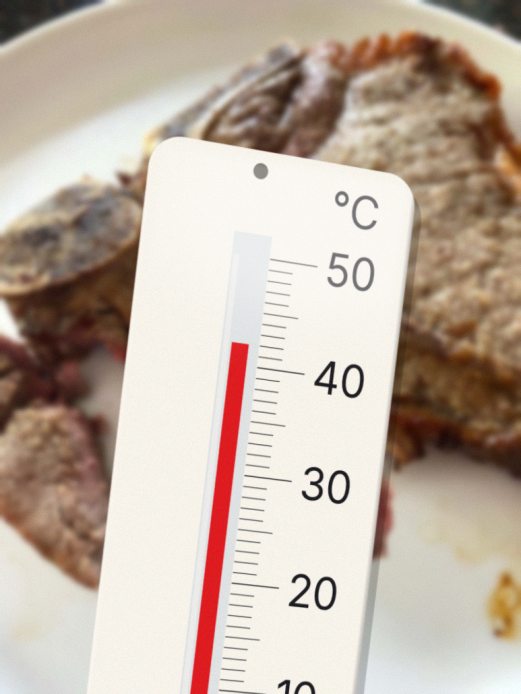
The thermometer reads 42 °C
